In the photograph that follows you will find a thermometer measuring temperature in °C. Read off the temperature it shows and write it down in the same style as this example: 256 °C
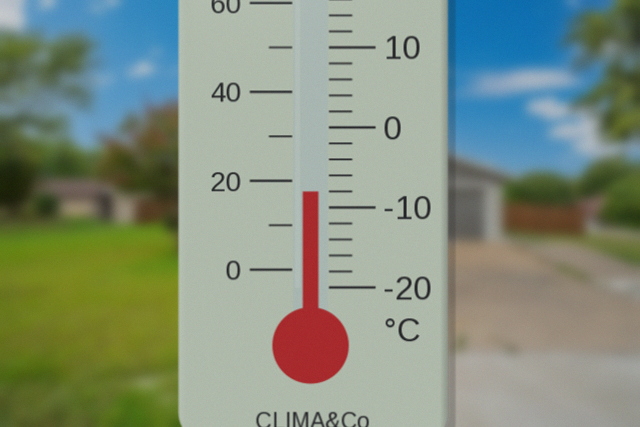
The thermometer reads -8 °C
